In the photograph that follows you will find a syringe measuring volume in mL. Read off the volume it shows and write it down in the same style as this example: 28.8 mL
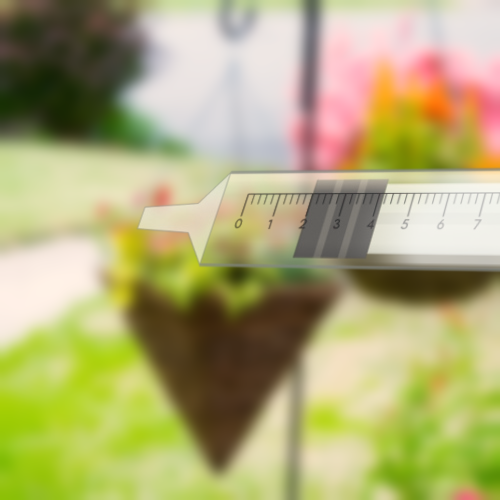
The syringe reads 2 mL
